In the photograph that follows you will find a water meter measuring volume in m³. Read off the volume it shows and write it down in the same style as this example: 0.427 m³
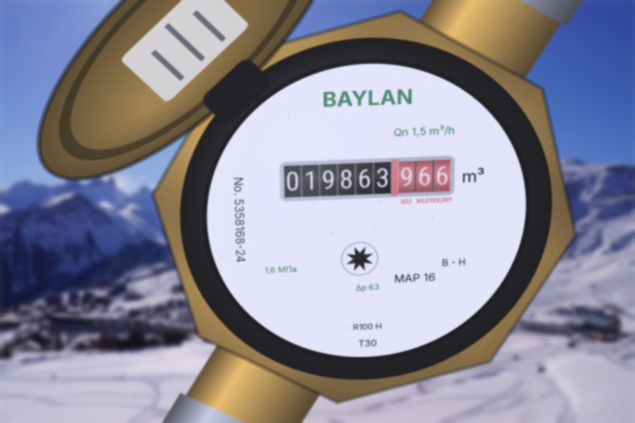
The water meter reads 19863.966 m³
